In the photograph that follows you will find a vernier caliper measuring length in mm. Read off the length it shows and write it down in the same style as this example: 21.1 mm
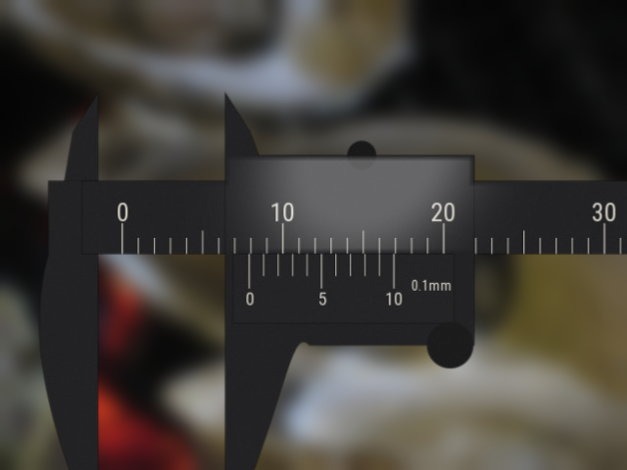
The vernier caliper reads 7.9 mm
